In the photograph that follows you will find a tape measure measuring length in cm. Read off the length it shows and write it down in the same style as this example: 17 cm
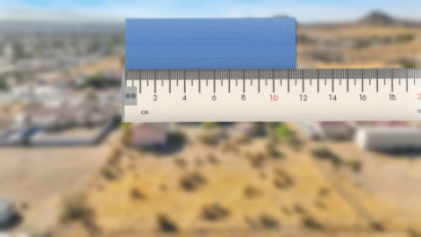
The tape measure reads 11.5 cm
